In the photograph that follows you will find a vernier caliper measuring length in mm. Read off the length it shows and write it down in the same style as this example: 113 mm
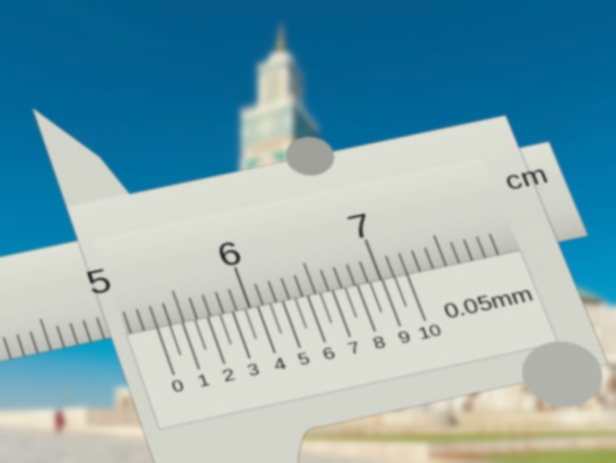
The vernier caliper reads 53.0 mm
